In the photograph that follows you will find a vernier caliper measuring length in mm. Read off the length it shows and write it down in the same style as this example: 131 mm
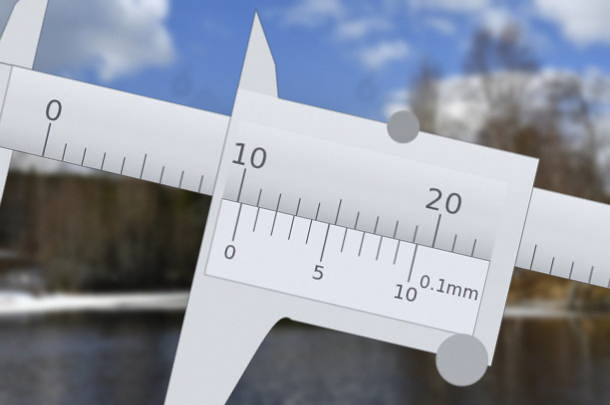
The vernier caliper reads 10.2 mm
